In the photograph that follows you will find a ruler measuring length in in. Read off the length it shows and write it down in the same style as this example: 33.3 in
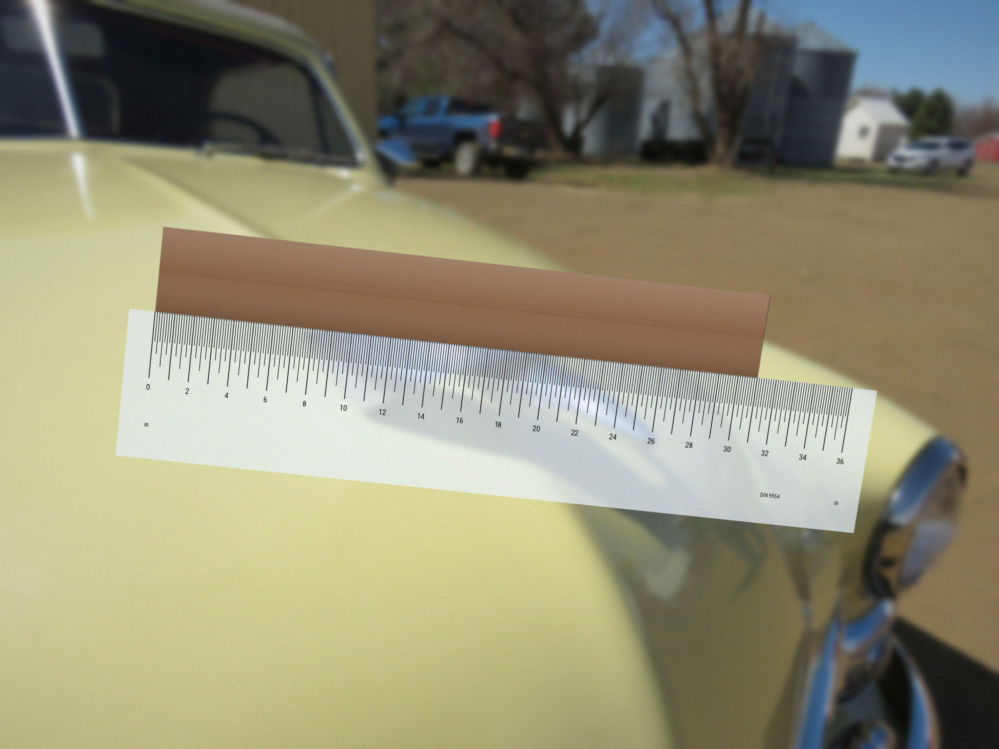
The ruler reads 31 in
